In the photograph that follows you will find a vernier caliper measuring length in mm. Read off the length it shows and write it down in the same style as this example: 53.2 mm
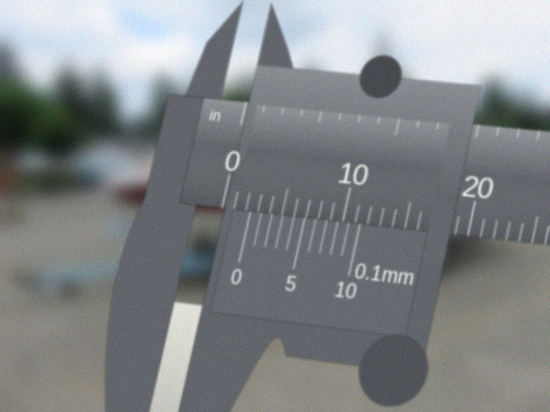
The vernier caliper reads 2.4 mm
